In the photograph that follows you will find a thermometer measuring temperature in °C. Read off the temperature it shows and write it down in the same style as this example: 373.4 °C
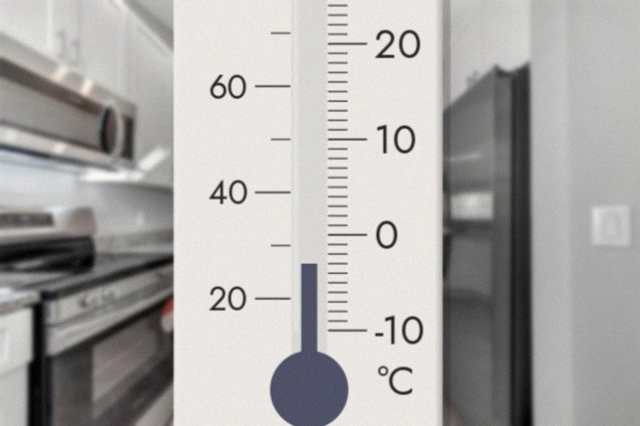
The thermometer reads -3 °C
